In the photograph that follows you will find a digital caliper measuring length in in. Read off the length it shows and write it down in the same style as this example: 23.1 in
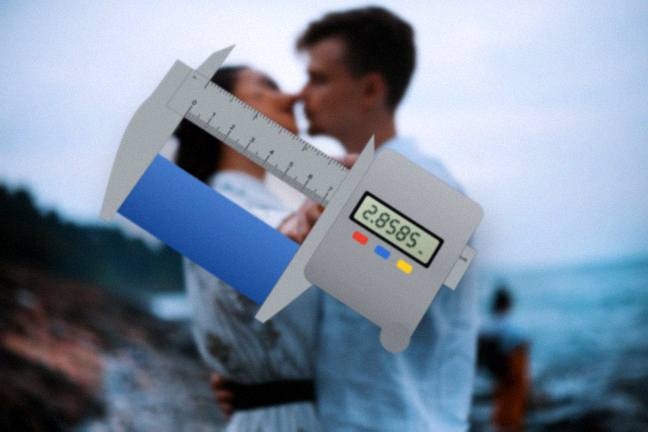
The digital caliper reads 2.8585 in
